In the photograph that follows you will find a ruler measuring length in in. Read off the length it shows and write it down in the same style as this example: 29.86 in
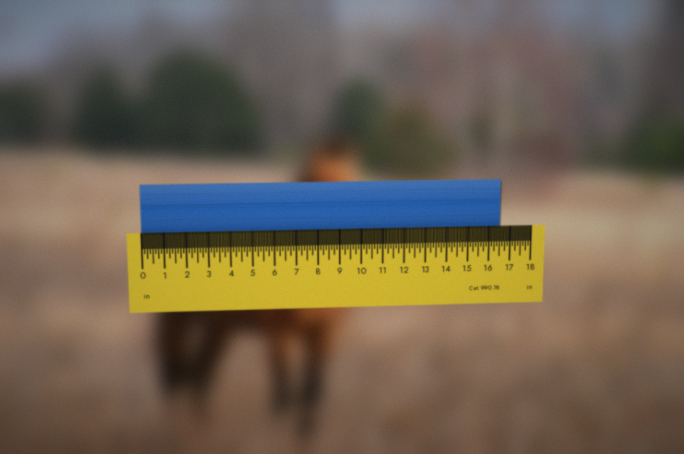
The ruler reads 16.5 in
